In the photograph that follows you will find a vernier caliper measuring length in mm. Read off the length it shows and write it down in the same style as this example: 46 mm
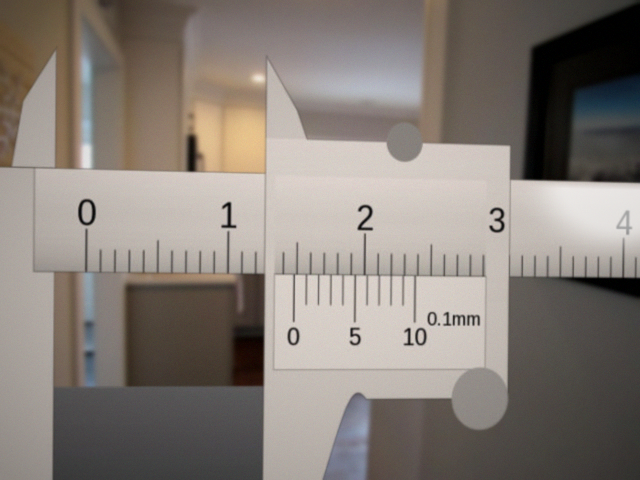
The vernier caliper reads 14.8 mm
